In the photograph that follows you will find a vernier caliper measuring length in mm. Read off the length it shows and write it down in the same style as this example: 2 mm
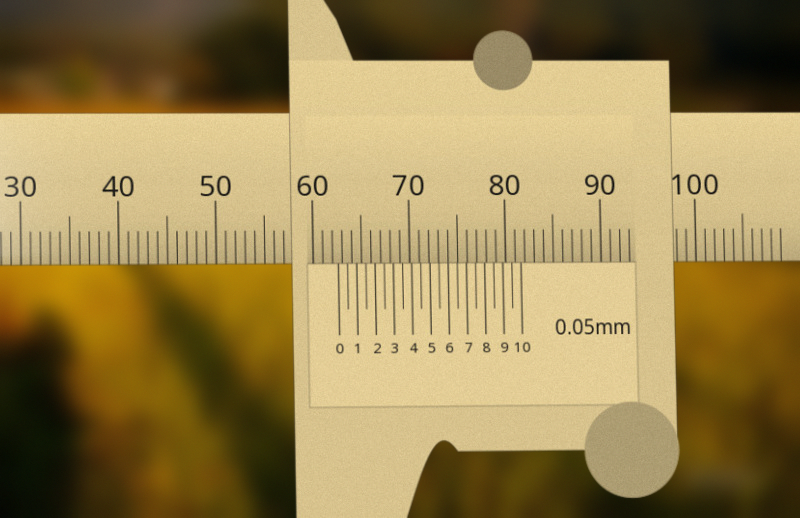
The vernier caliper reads 62.6 mm
